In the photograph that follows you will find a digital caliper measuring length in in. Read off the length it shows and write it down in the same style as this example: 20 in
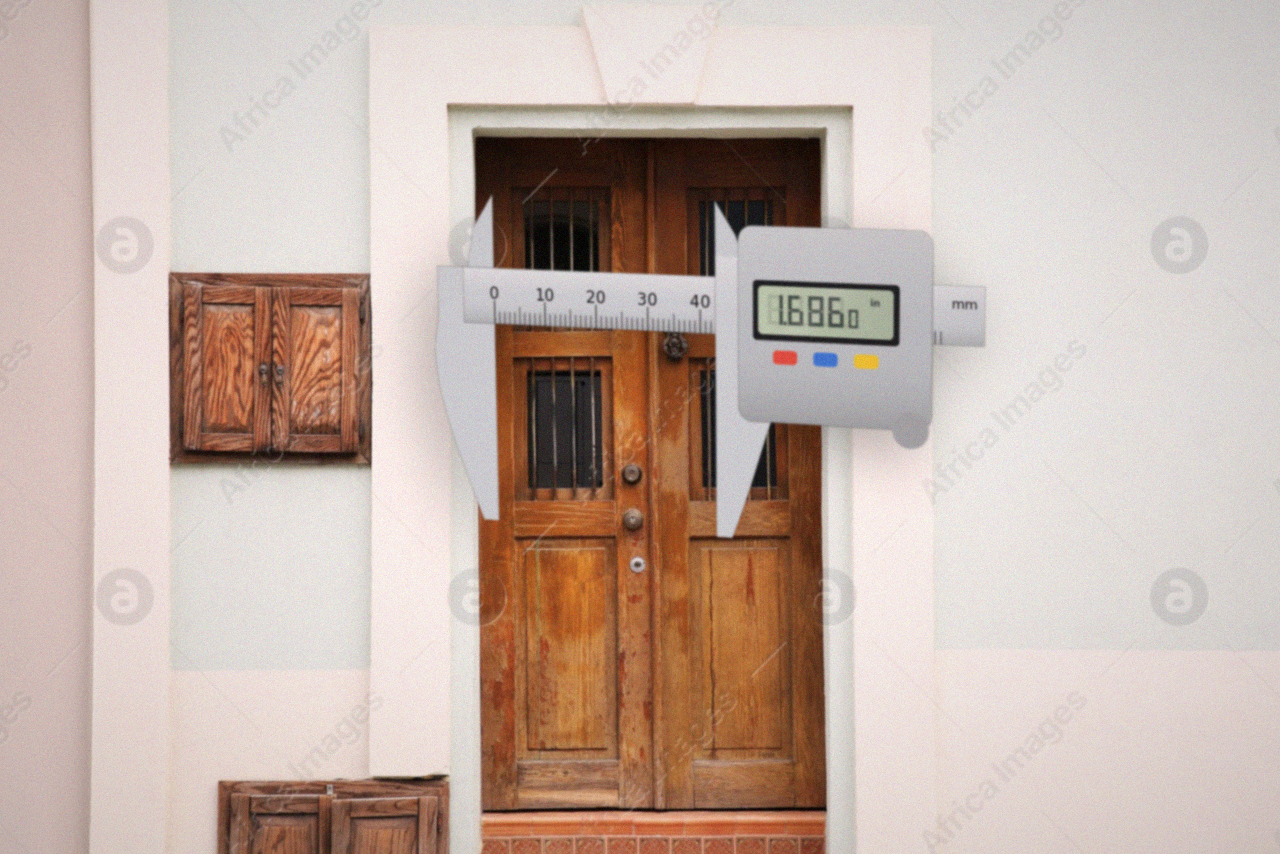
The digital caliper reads 1.6860 in
